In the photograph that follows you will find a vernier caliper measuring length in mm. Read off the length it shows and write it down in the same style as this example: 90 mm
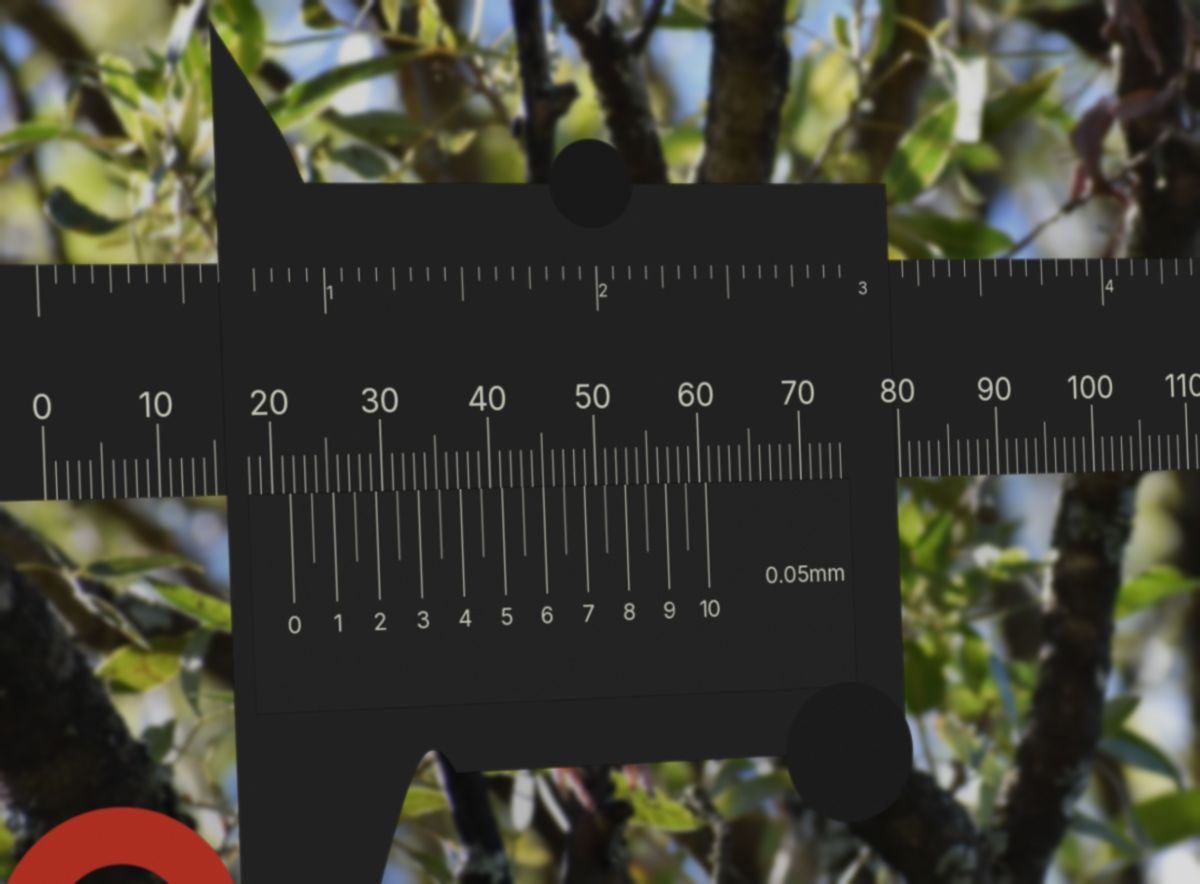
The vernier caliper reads 21.6 mm
